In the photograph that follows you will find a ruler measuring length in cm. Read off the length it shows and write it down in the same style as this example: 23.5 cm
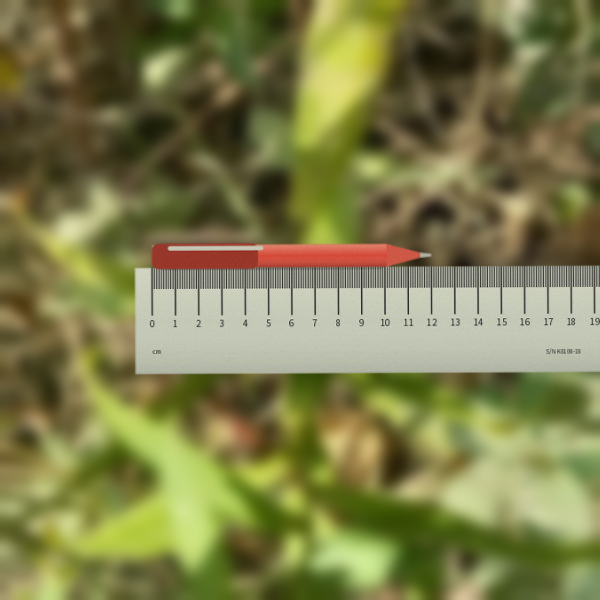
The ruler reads 12 cm
